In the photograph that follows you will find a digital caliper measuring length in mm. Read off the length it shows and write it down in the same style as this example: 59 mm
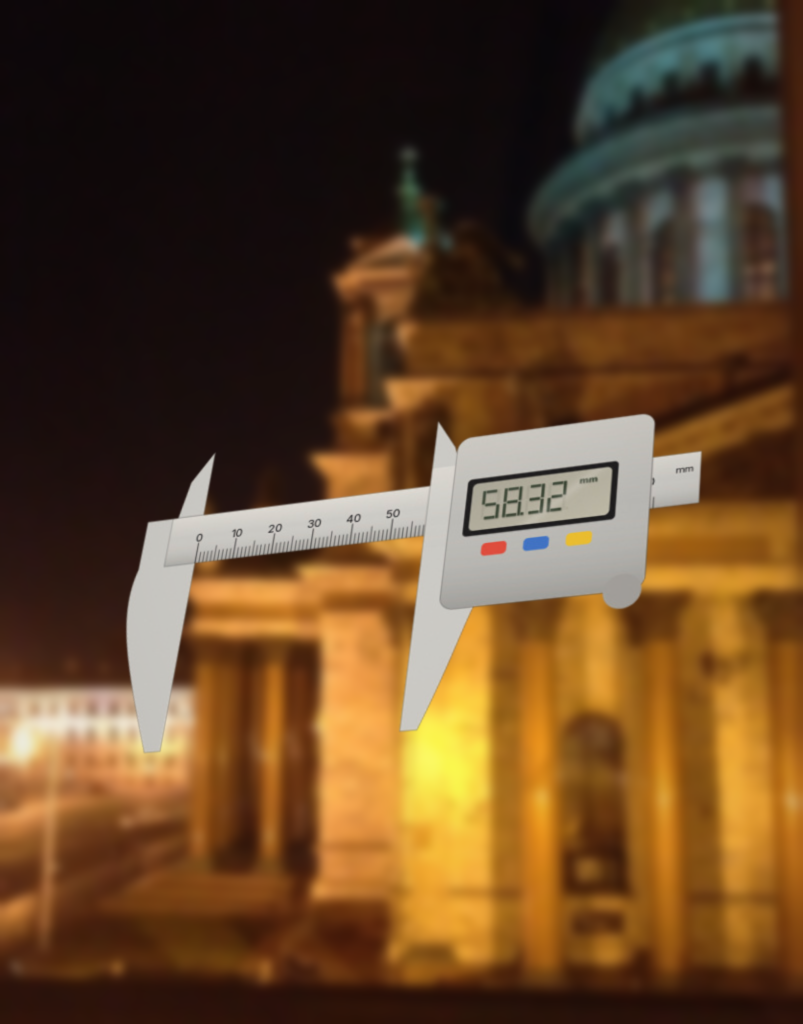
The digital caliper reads 58.32 mm
